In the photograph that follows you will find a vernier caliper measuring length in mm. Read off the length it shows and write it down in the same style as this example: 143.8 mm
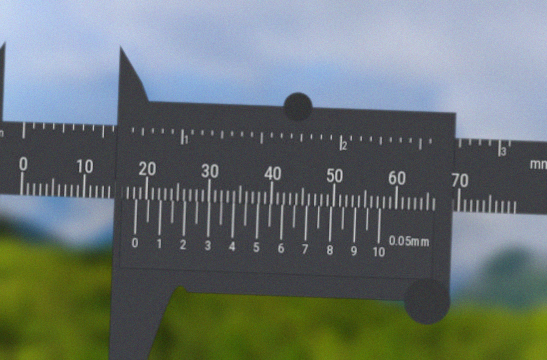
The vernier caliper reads 18.4 mm
